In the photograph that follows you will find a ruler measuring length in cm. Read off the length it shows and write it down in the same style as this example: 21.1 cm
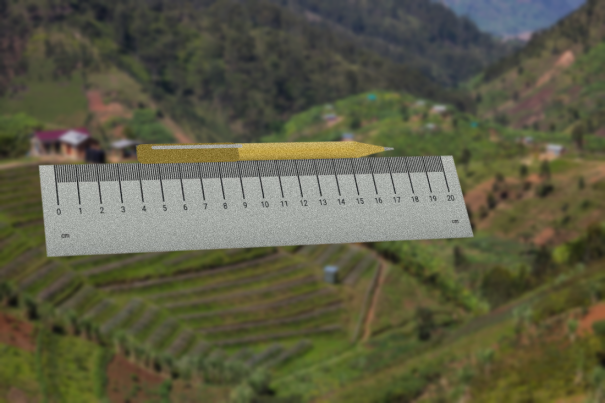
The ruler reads 13.5 cm
